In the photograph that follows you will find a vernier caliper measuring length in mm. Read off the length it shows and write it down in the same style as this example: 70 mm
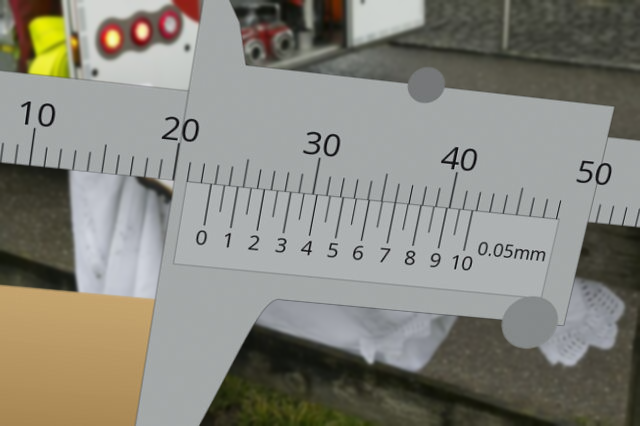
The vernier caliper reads 22.7 mm
